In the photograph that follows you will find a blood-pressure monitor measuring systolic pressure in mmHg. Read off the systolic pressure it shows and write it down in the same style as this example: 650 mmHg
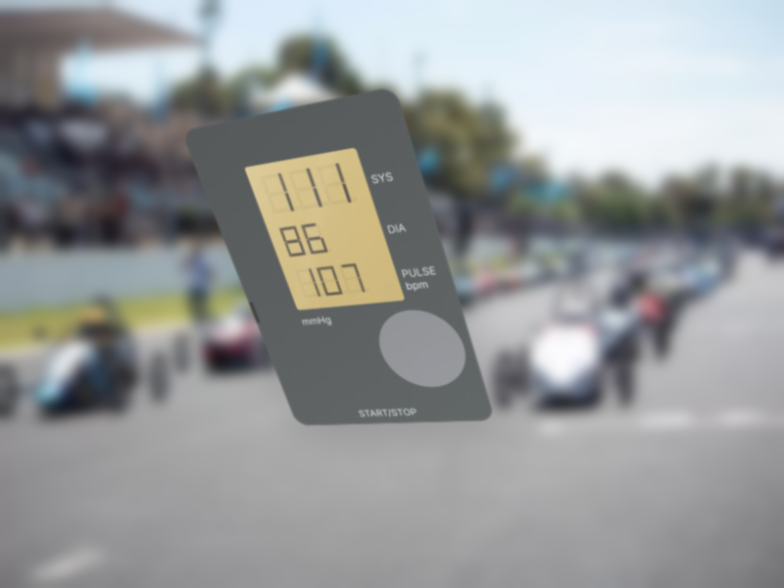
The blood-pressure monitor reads 111 mmHg
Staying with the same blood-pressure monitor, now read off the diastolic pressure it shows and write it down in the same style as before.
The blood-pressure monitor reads 86 mmHg
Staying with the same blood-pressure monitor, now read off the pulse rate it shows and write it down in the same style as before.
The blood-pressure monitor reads 107 bpm
